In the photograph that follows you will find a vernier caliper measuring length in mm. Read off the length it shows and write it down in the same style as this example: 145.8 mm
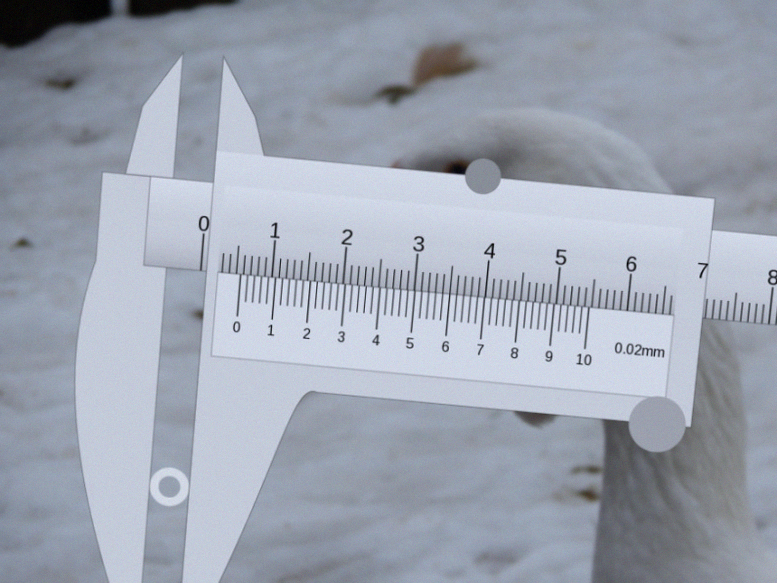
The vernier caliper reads 5.6 mm
